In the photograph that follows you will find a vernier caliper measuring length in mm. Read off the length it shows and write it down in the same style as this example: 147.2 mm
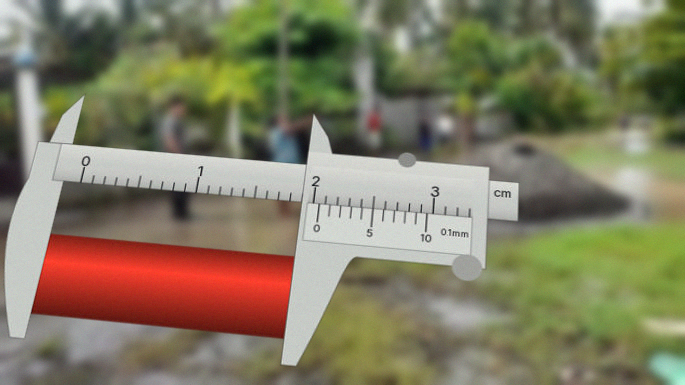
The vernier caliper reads 20.5 mm
